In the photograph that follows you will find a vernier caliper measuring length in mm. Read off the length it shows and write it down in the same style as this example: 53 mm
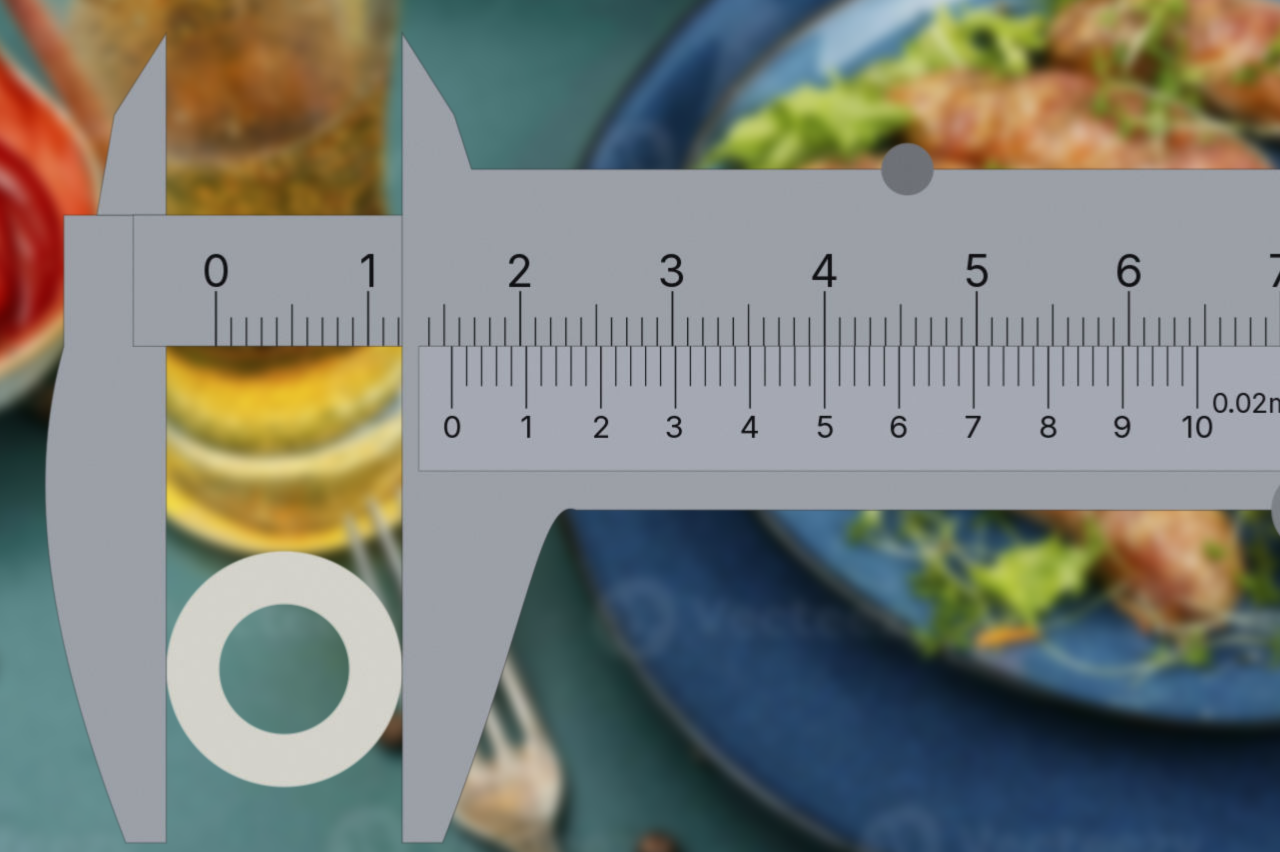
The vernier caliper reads 15.5 mm
